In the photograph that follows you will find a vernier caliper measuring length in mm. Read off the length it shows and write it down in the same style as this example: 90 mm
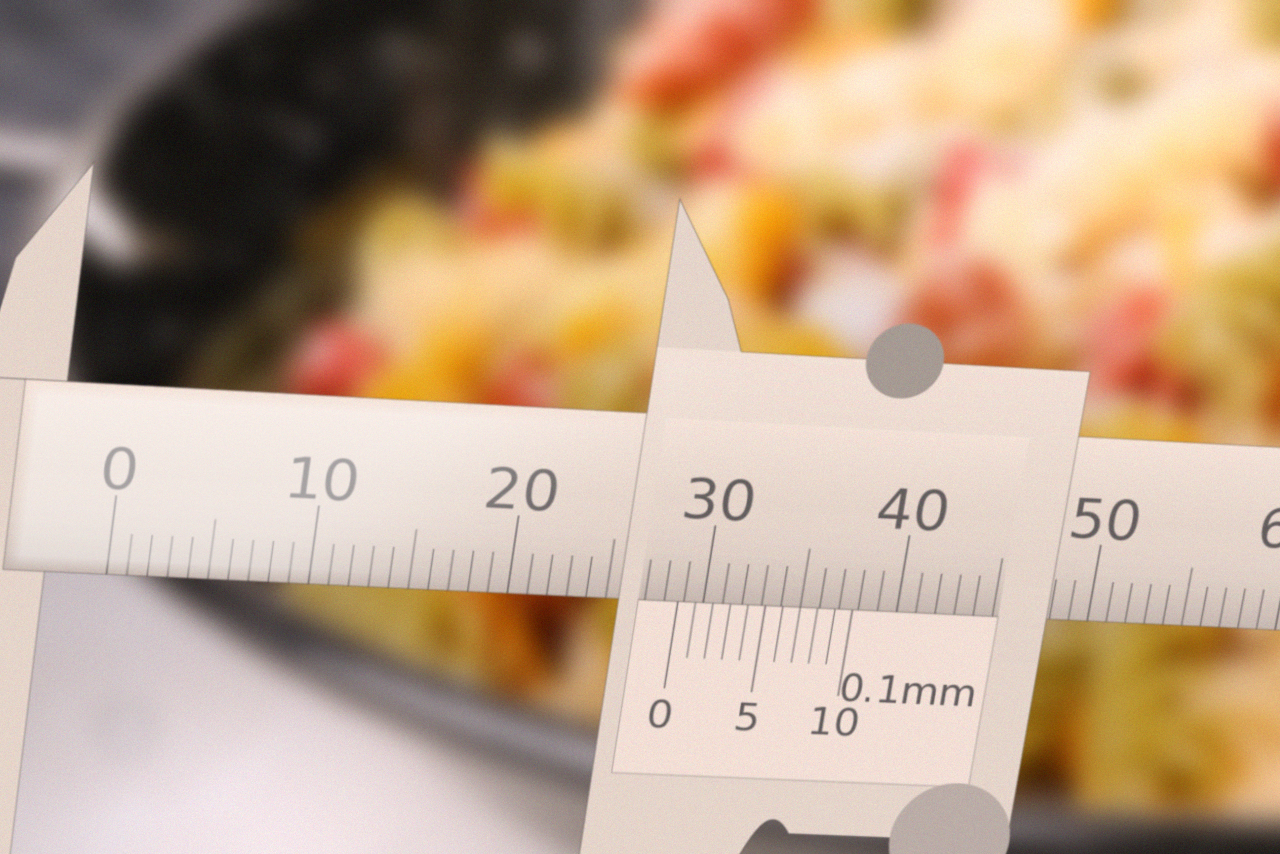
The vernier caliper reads 28.7 mm
